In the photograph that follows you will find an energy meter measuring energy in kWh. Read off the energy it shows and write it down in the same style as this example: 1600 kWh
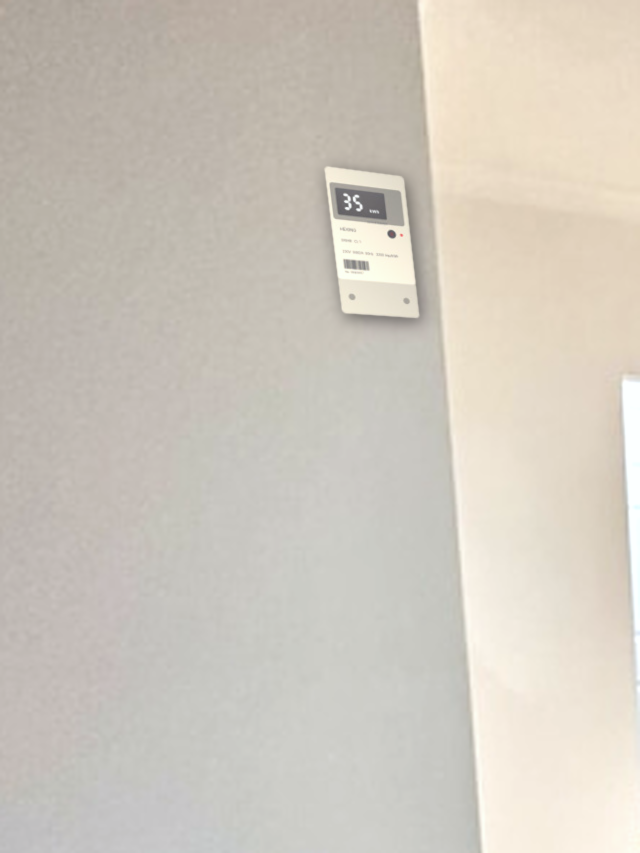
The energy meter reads 35 kWh
